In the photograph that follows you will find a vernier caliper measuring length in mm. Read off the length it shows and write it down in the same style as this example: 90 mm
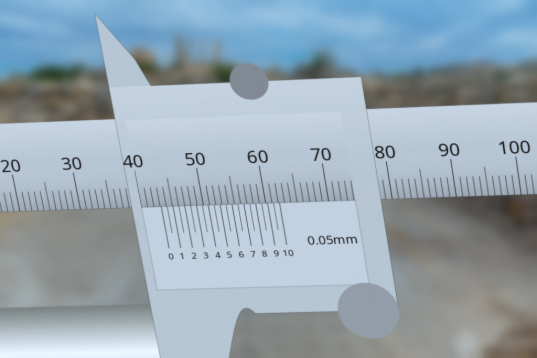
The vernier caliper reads 43.2 mm
